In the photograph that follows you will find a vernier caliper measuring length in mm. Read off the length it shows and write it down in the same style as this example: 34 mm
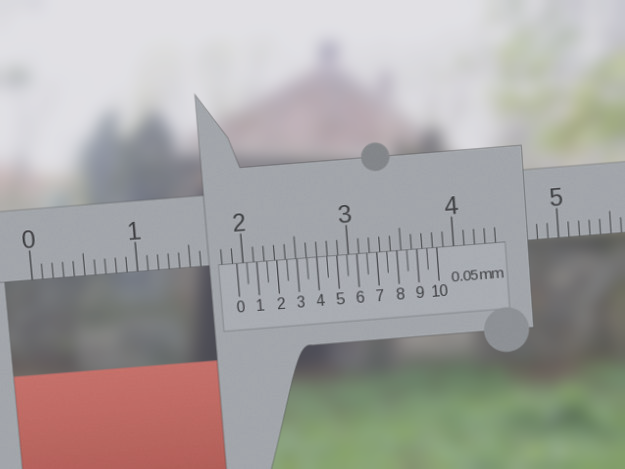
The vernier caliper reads 19.4 mm
